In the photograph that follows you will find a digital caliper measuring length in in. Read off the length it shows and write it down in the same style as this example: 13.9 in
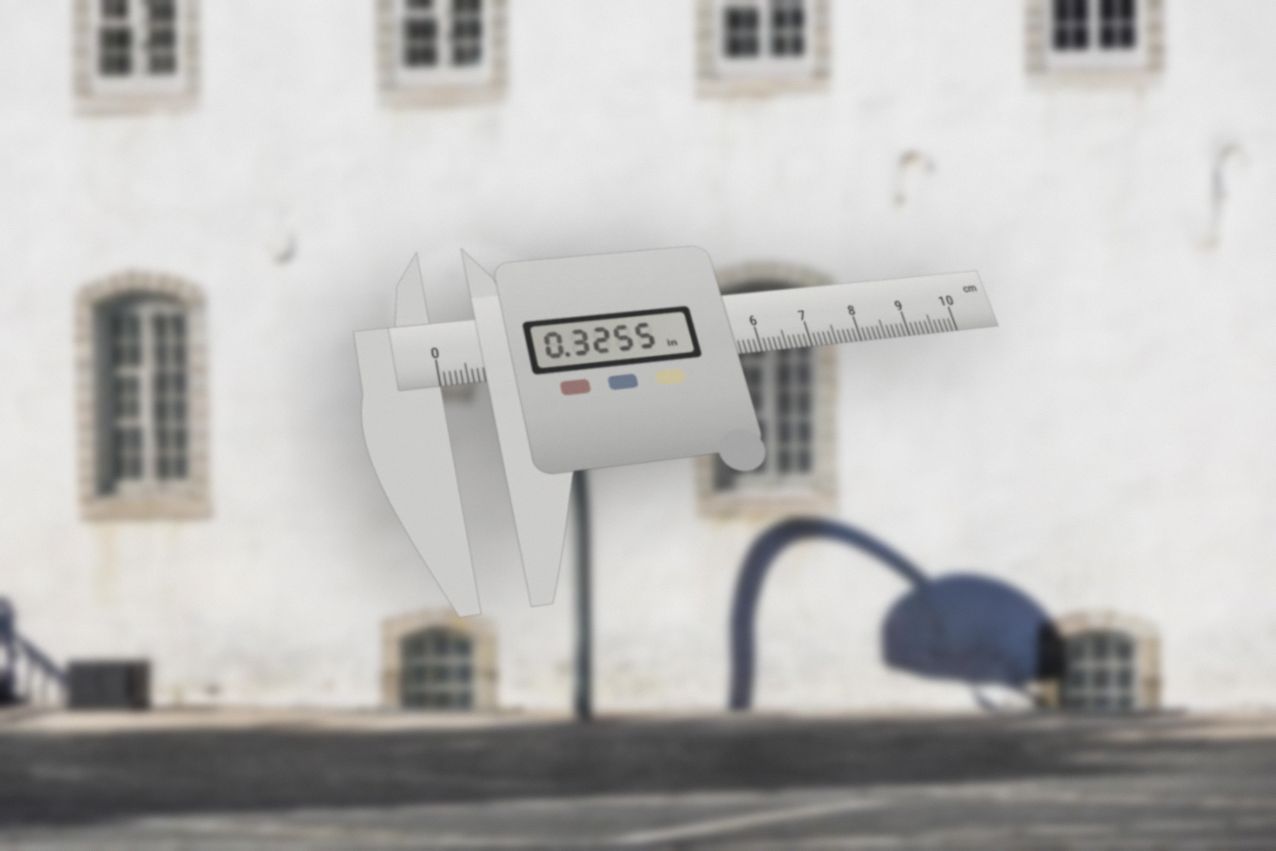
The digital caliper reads 0.3255 in
